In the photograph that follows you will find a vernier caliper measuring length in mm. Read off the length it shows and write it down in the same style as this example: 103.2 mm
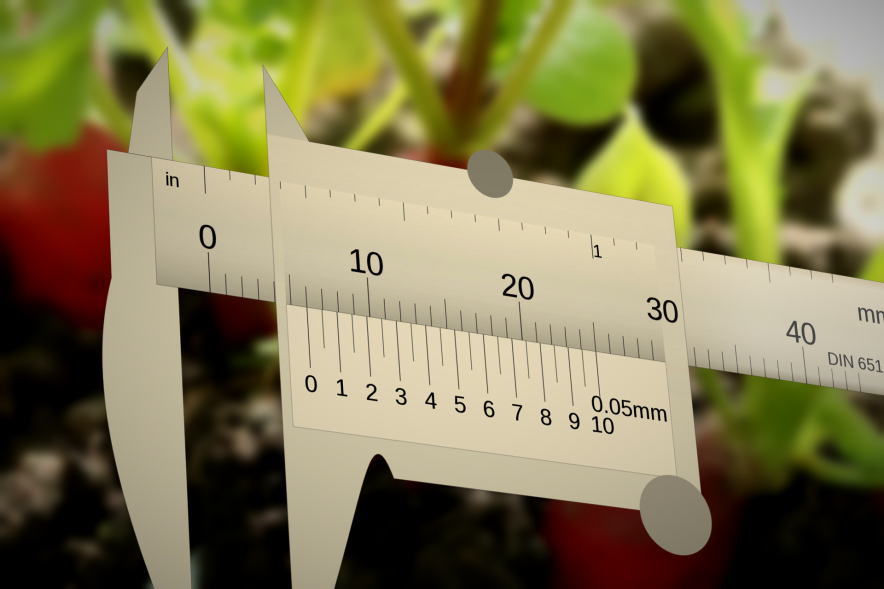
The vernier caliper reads 6.0 mm
